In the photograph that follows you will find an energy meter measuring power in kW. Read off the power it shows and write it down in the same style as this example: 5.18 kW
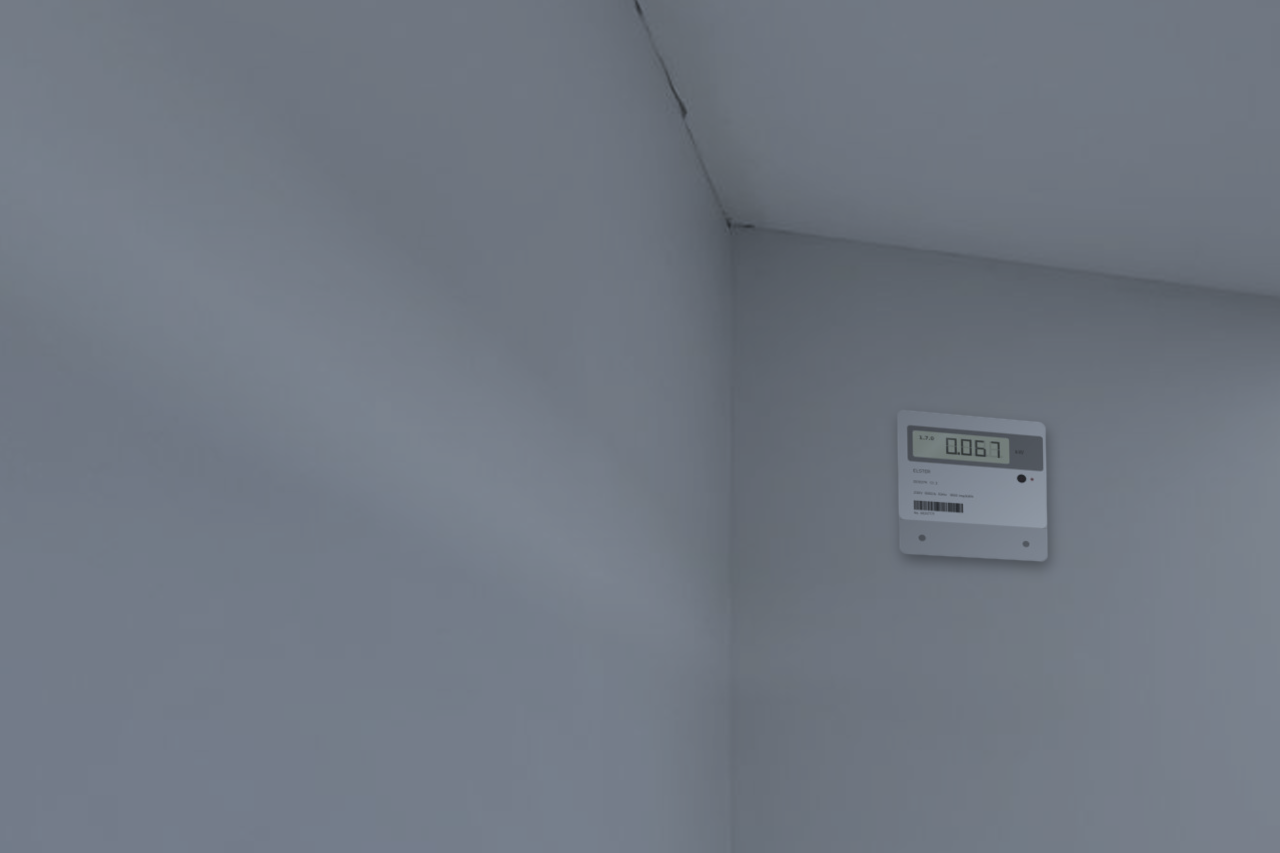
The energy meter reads 0.067 kW
